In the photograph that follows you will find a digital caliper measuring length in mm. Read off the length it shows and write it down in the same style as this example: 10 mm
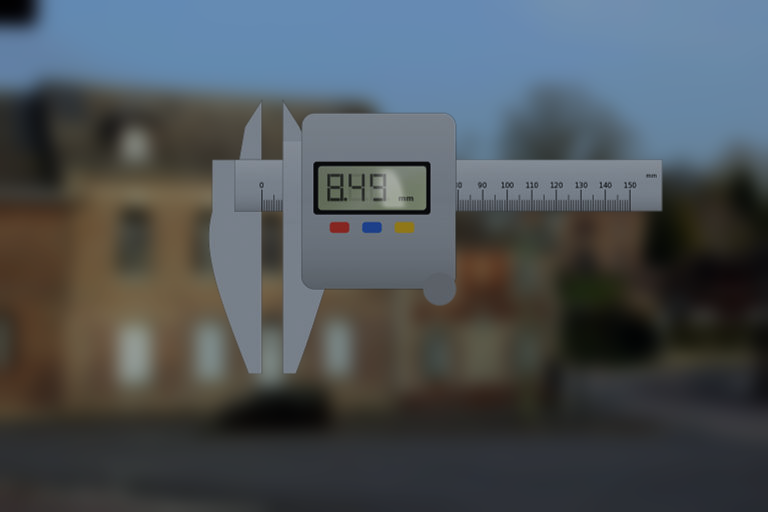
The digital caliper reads 8.49 mm
